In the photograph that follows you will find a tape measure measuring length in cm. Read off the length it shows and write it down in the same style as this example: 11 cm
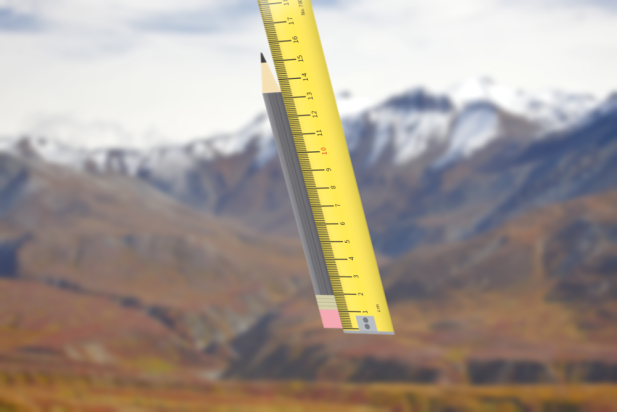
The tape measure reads 15.5 cm
